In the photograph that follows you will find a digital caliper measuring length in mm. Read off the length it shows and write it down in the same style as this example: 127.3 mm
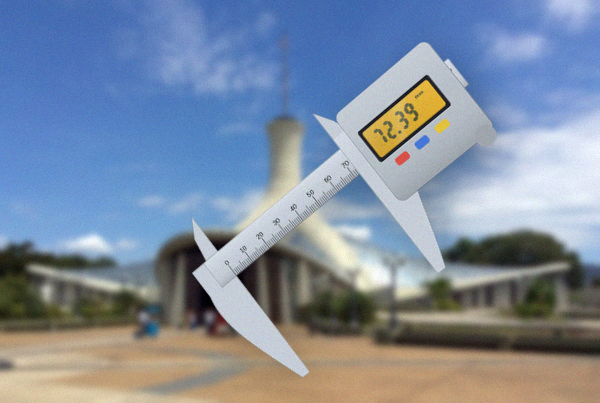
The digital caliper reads 72.39 mm
